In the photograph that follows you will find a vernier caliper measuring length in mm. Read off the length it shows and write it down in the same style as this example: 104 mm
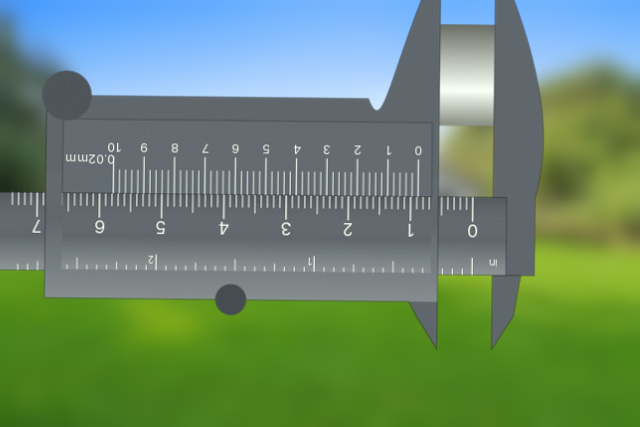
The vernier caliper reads 8.8 mm
